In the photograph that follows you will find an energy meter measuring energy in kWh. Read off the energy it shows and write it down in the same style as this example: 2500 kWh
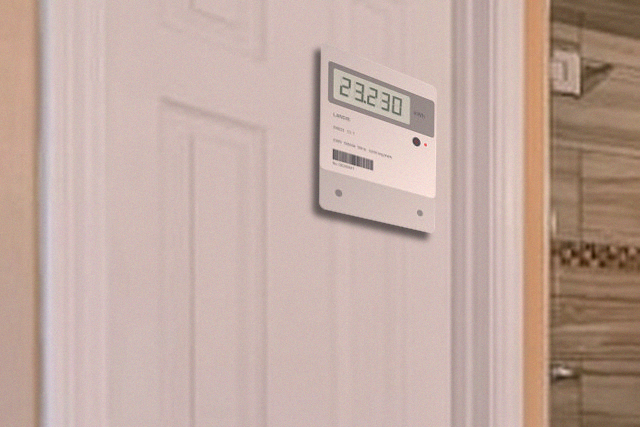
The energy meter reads 23.230 kWh
